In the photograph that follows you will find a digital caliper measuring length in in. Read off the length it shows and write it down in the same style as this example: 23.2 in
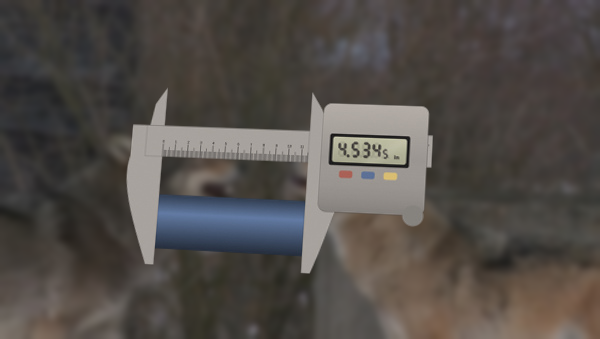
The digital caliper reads 4.5345 in
